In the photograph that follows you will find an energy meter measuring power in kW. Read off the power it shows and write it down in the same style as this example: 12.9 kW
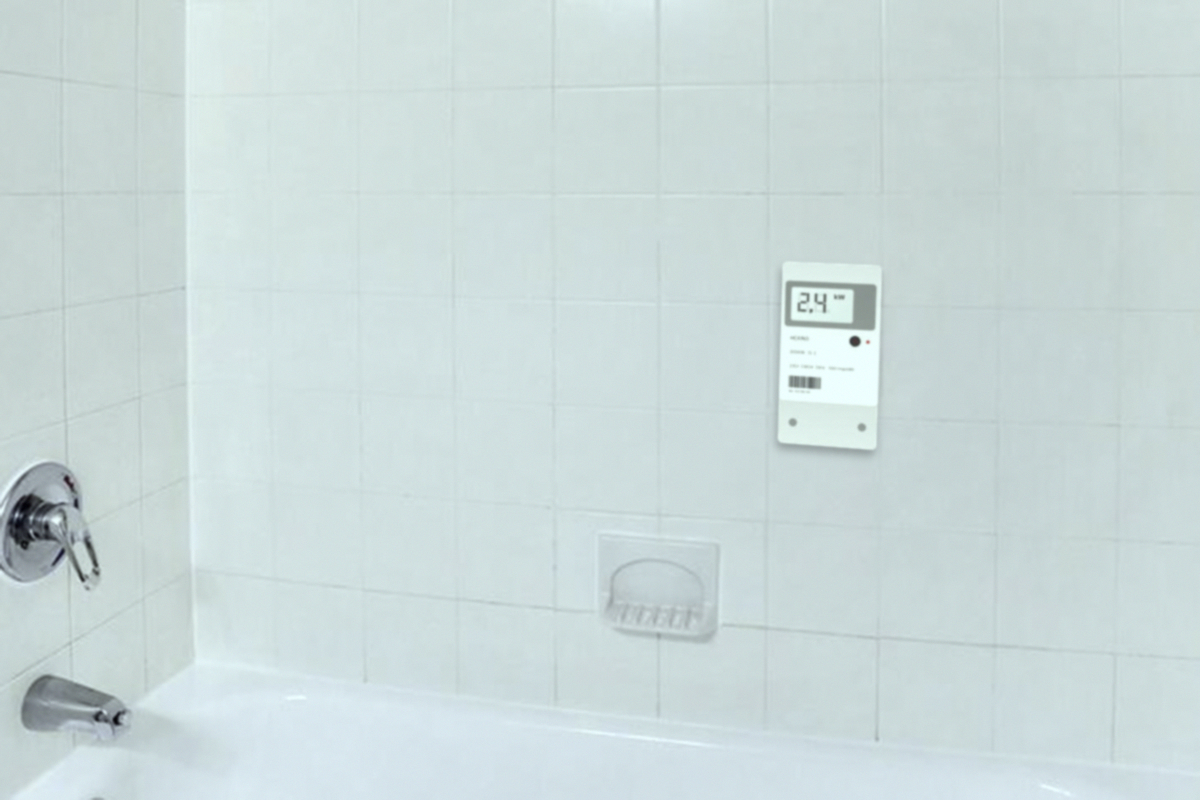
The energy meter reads 2.4 kW
